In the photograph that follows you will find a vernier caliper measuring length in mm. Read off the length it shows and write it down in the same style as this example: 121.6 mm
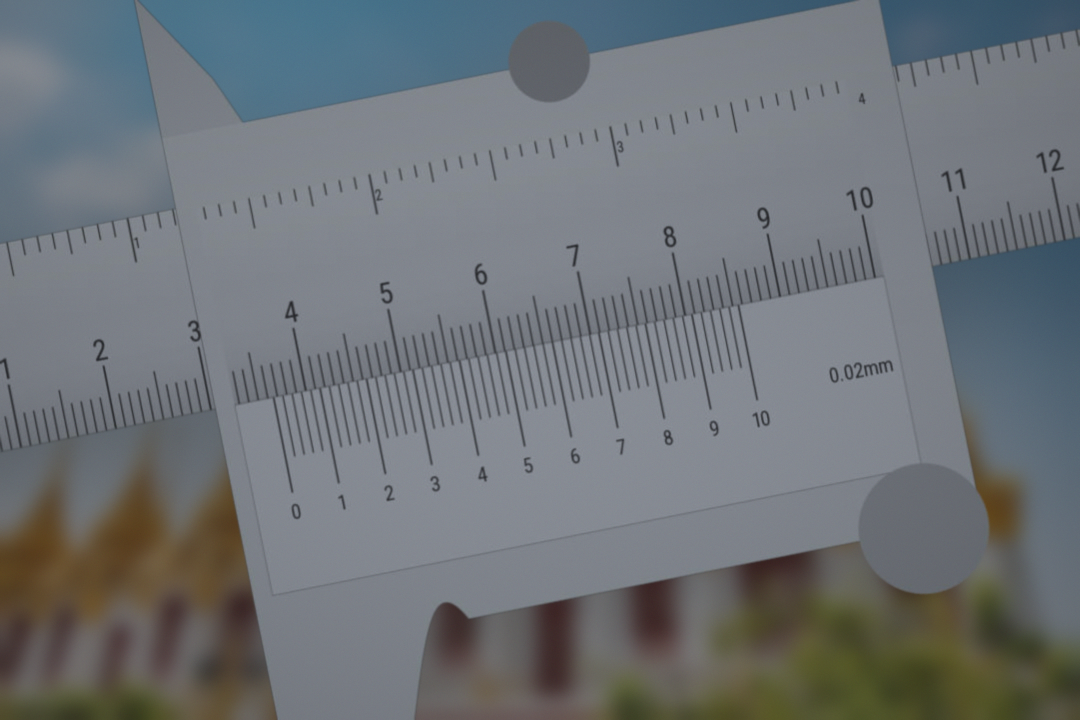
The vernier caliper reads 36.6 mm
